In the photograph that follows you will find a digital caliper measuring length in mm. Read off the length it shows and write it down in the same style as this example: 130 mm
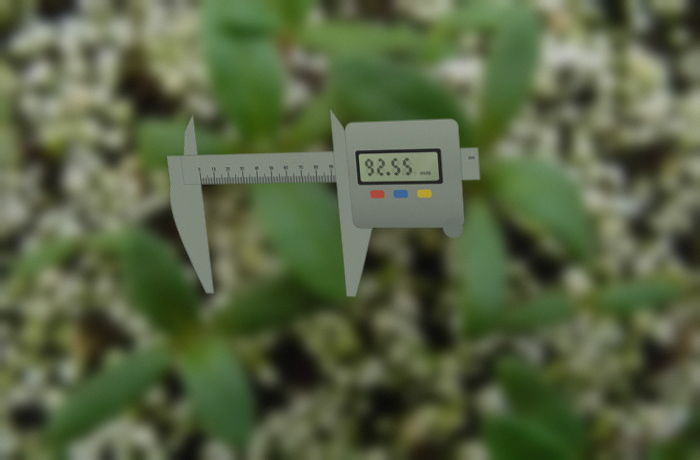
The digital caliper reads 92.55 mm
